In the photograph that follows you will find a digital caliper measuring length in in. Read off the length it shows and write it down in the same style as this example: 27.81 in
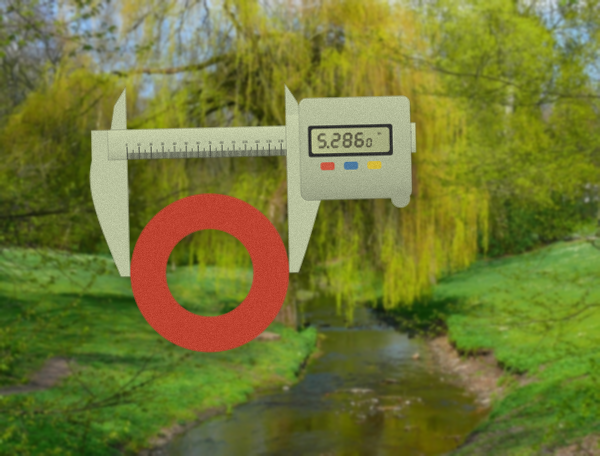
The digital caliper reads 5.2860 in
